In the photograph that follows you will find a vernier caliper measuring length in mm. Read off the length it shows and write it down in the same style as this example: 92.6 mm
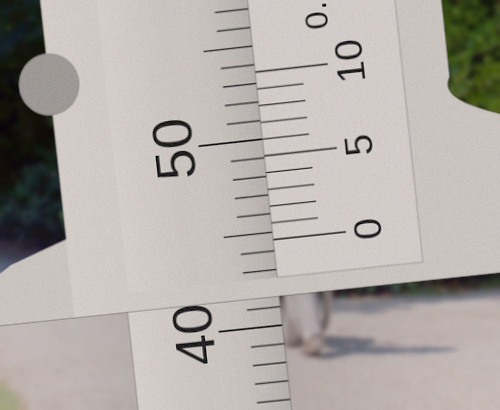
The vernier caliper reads 44.6 mm
